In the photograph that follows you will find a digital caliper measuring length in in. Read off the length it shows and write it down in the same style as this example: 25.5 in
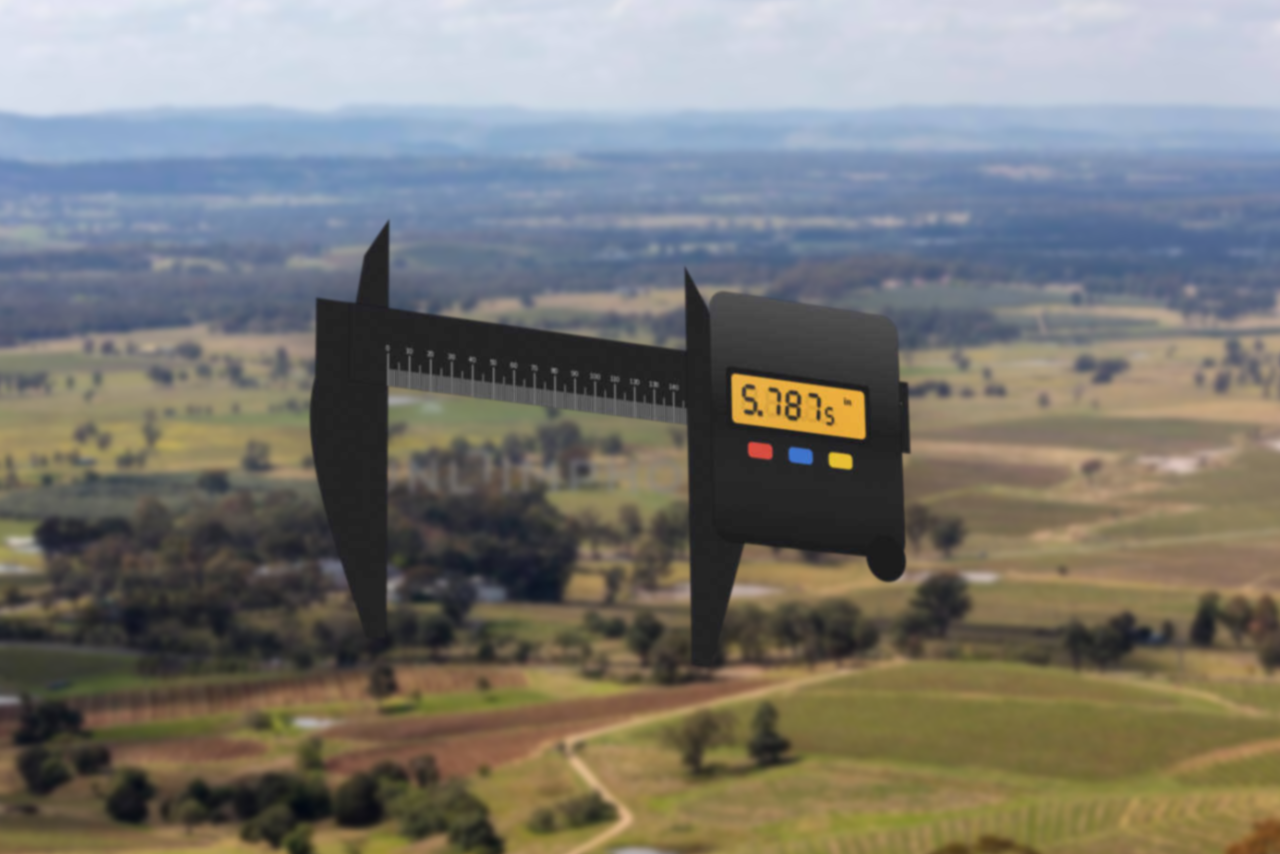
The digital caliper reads 5.7875 in
